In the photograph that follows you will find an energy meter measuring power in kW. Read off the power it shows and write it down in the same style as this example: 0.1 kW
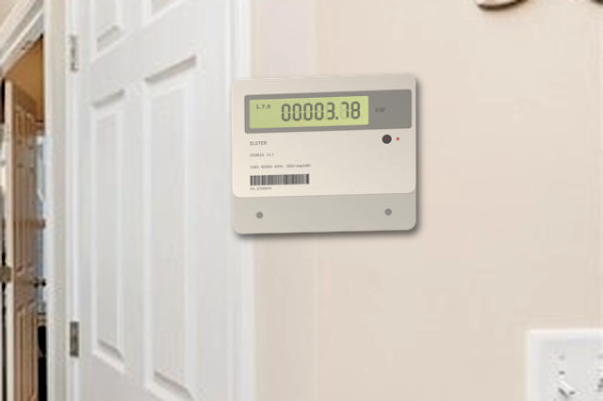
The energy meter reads 3.78 kW
